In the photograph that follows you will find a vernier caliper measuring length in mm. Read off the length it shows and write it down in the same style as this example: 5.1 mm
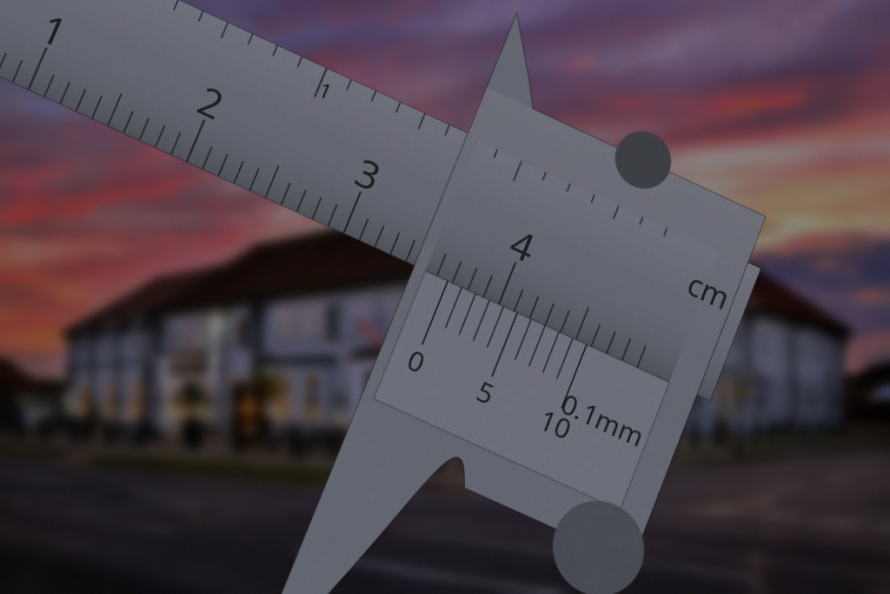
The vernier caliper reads 36.7 mm
